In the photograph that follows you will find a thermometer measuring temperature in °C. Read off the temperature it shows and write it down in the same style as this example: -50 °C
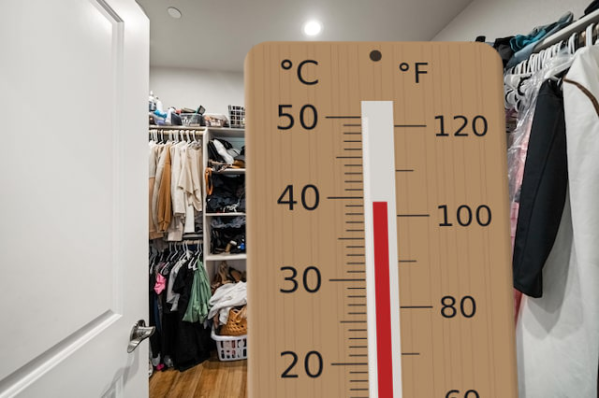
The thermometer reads 39.5 °C
